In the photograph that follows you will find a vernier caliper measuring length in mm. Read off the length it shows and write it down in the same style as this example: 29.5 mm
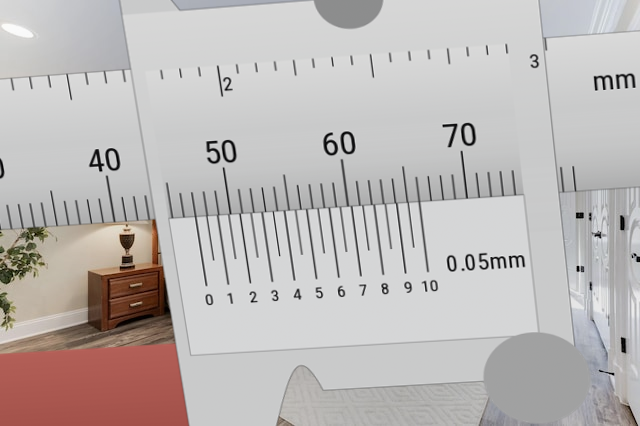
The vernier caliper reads 47.0 mm
